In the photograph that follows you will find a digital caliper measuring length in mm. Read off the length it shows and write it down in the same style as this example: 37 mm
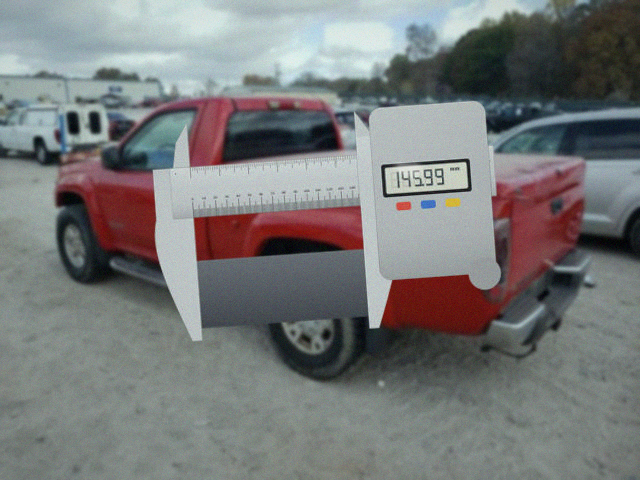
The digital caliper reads 145.99 mm
